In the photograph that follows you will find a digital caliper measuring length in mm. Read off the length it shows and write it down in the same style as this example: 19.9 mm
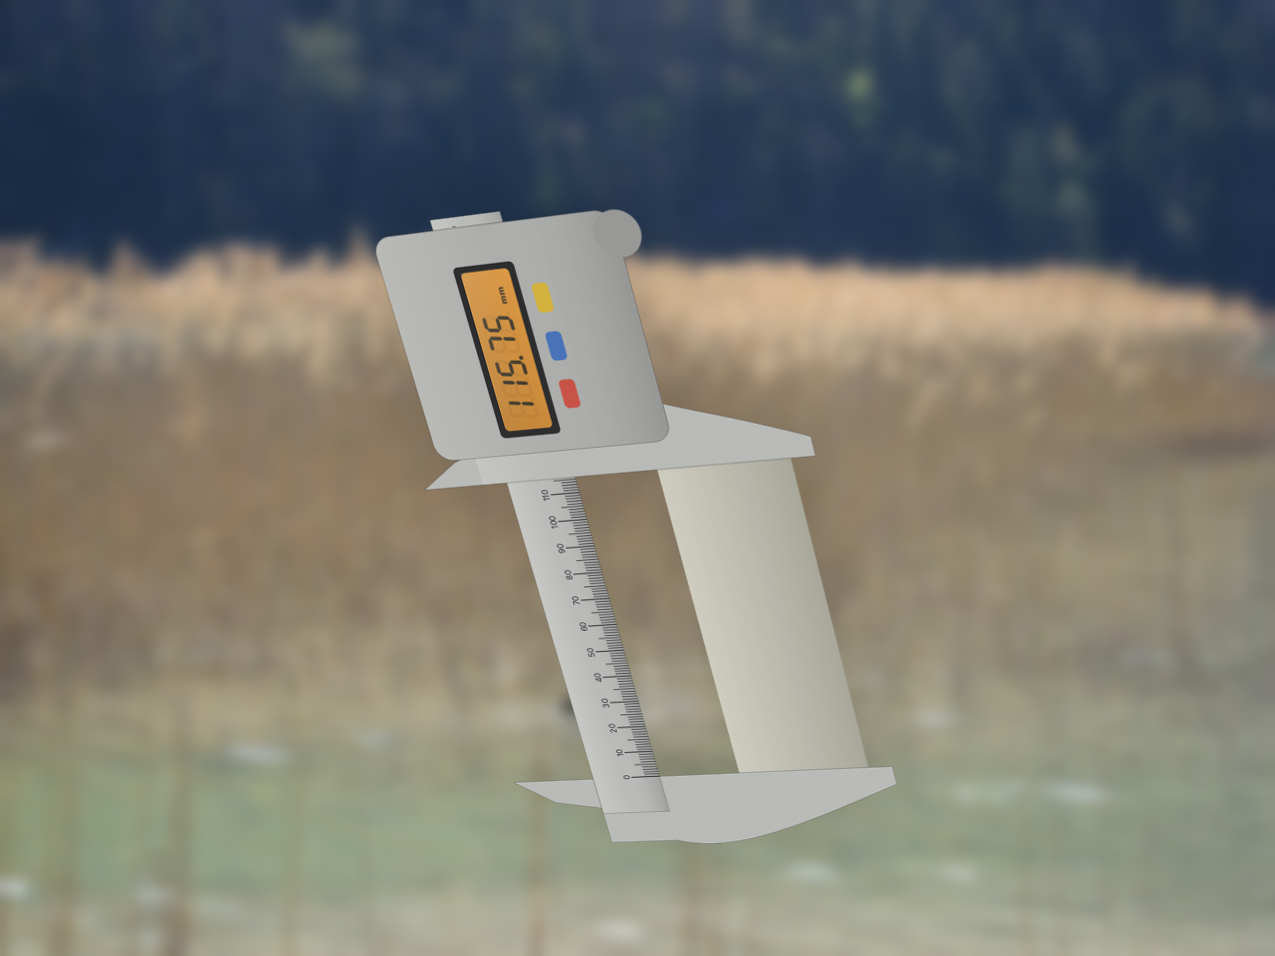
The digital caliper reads 115.75 mm
